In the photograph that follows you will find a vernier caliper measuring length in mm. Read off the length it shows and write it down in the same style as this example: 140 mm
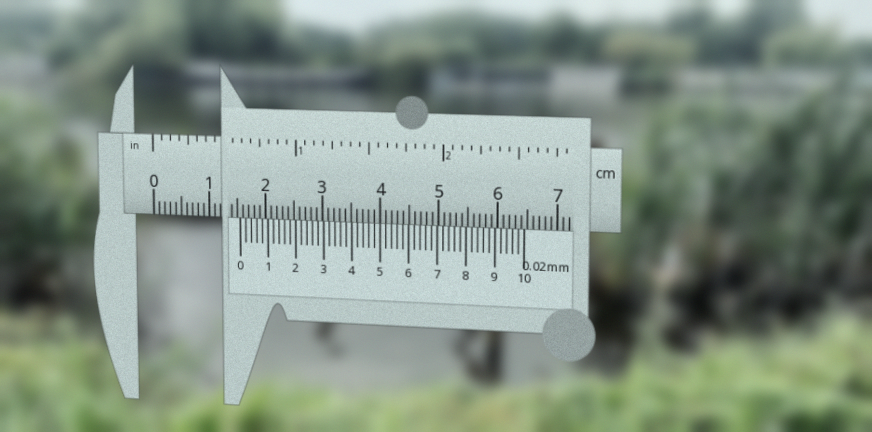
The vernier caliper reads 15.5 mm
